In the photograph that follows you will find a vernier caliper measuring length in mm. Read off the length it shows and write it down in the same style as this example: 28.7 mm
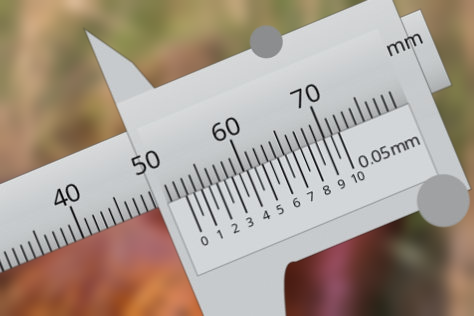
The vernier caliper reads 52.8 mm
